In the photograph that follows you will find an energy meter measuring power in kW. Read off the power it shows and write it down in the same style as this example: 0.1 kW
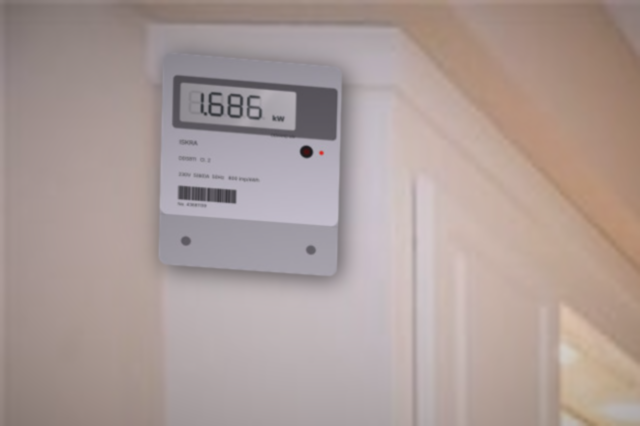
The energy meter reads 1.686 kW
